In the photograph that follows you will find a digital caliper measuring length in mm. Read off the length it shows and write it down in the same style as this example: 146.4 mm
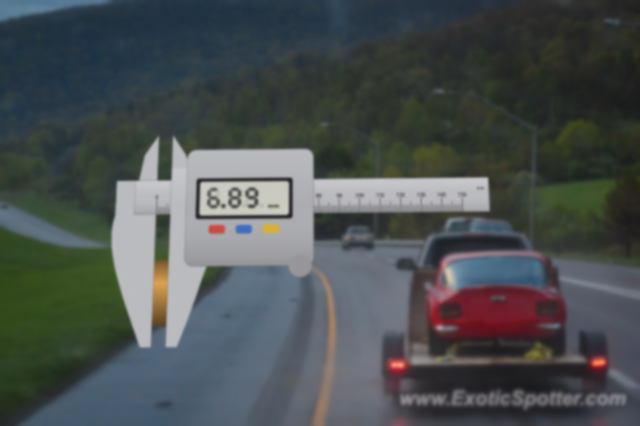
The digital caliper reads 6.89 mm
